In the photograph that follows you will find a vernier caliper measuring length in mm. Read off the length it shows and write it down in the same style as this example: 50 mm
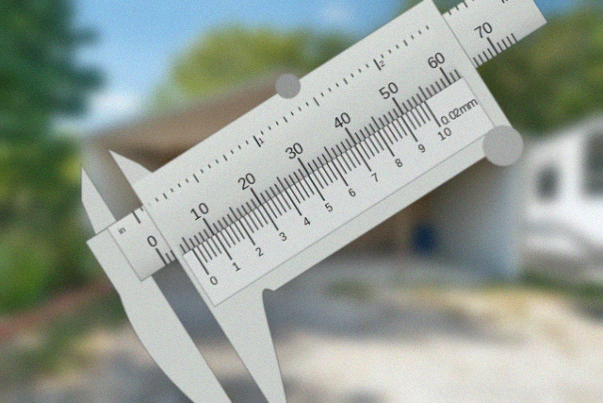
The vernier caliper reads 5.4 mm
